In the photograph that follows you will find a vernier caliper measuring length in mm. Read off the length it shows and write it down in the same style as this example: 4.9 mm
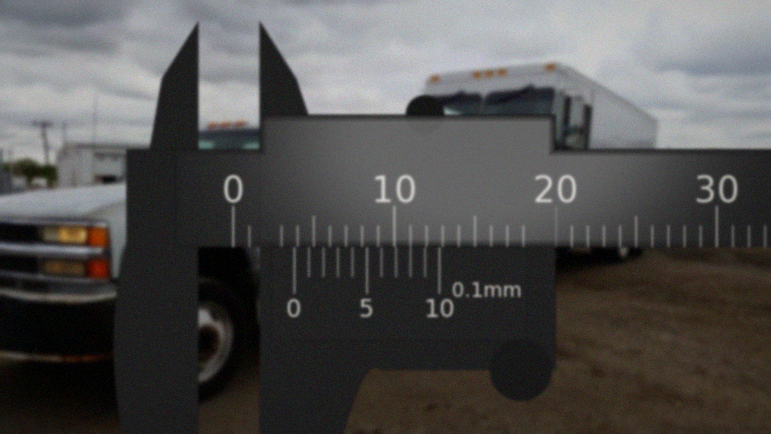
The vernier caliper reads 3.8 mm
